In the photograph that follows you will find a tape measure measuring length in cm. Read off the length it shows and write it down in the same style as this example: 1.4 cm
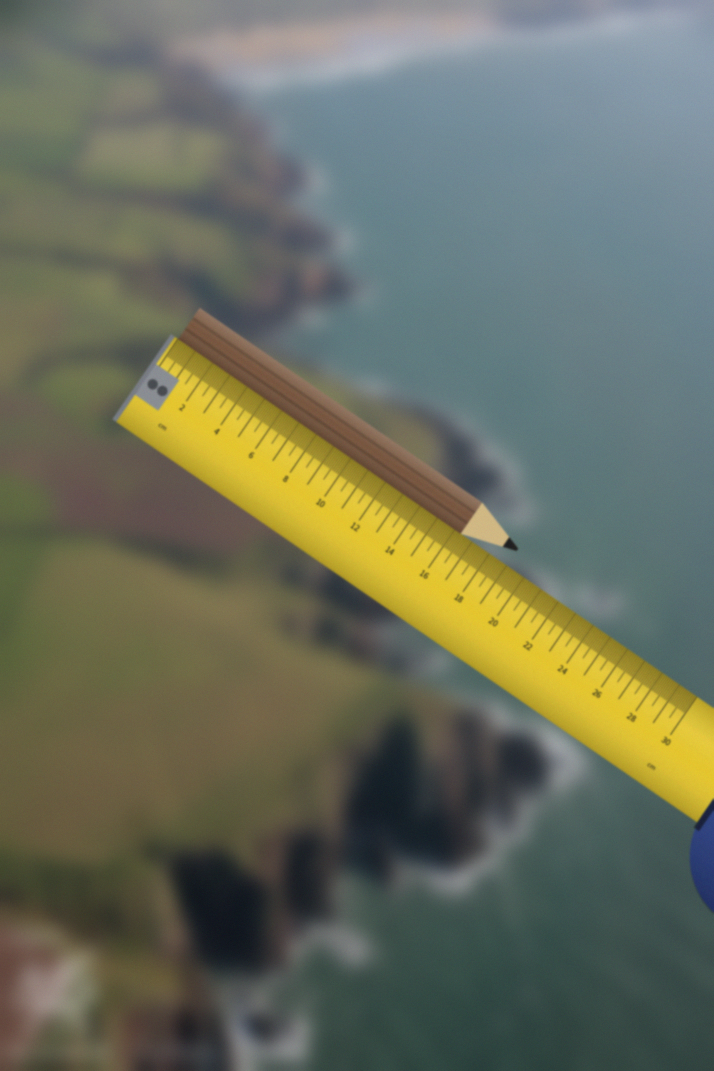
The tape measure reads 19 cm
